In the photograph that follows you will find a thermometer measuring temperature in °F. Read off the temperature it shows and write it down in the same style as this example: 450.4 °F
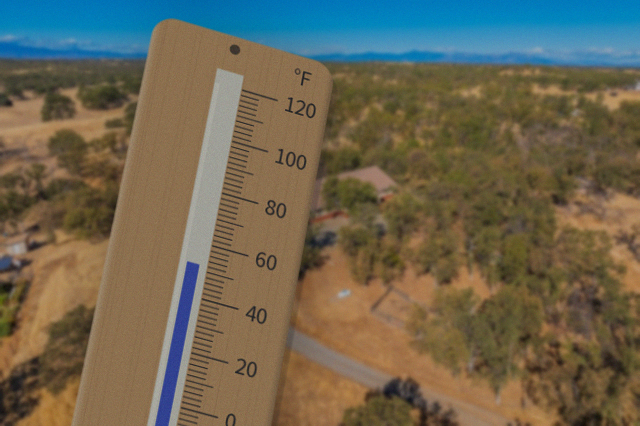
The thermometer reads 52 °F
